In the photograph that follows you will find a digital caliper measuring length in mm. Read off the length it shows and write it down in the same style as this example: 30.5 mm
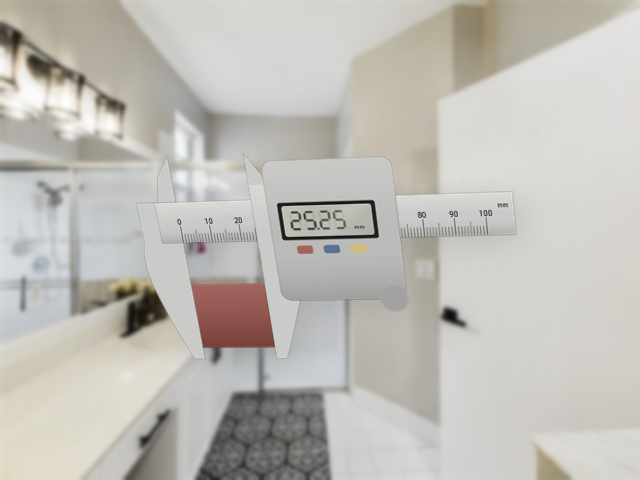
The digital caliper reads 25.25 mm
